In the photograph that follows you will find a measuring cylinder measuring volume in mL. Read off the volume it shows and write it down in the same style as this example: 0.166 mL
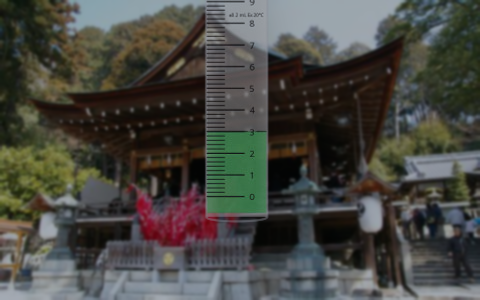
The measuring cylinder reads 3 mL
